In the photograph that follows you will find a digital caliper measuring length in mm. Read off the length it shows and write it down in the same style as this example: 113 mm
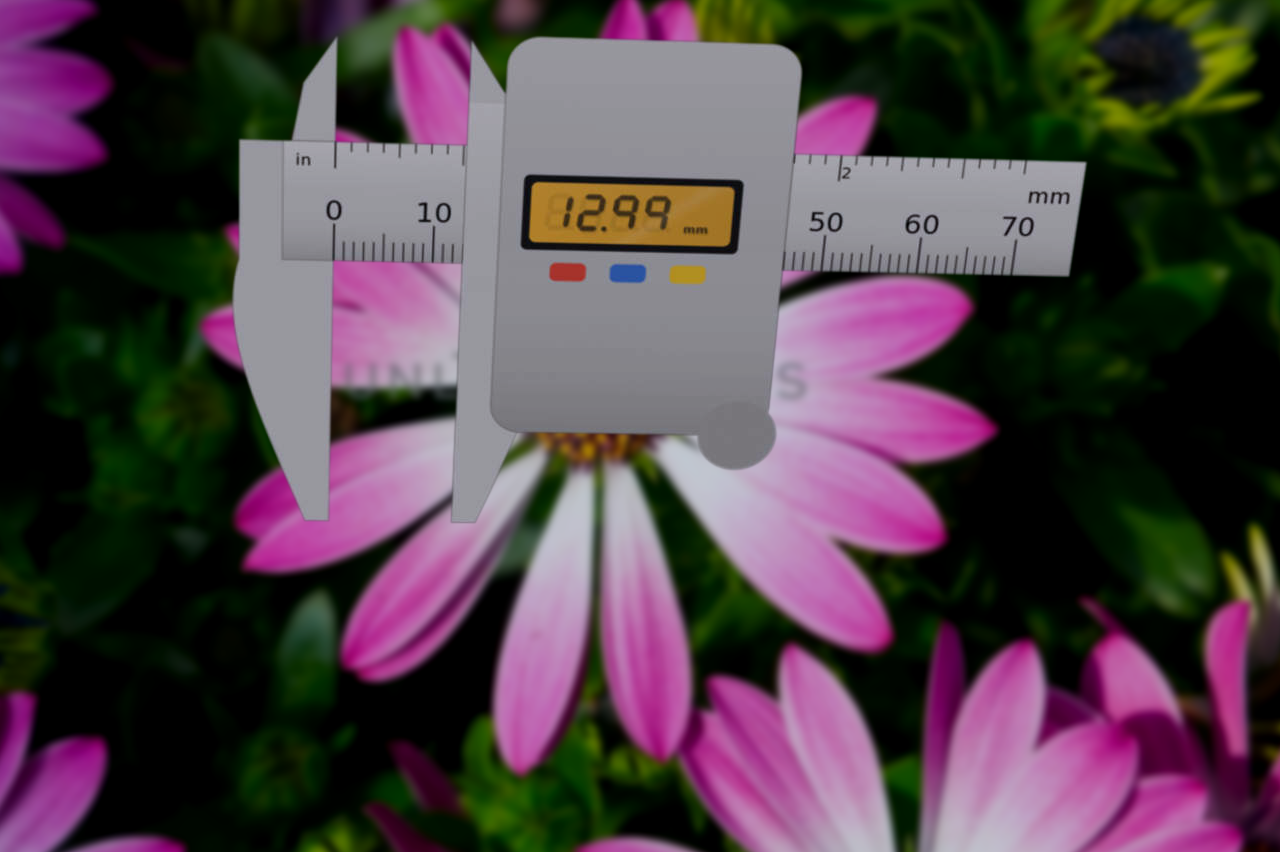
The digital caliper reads 12.99 mm
